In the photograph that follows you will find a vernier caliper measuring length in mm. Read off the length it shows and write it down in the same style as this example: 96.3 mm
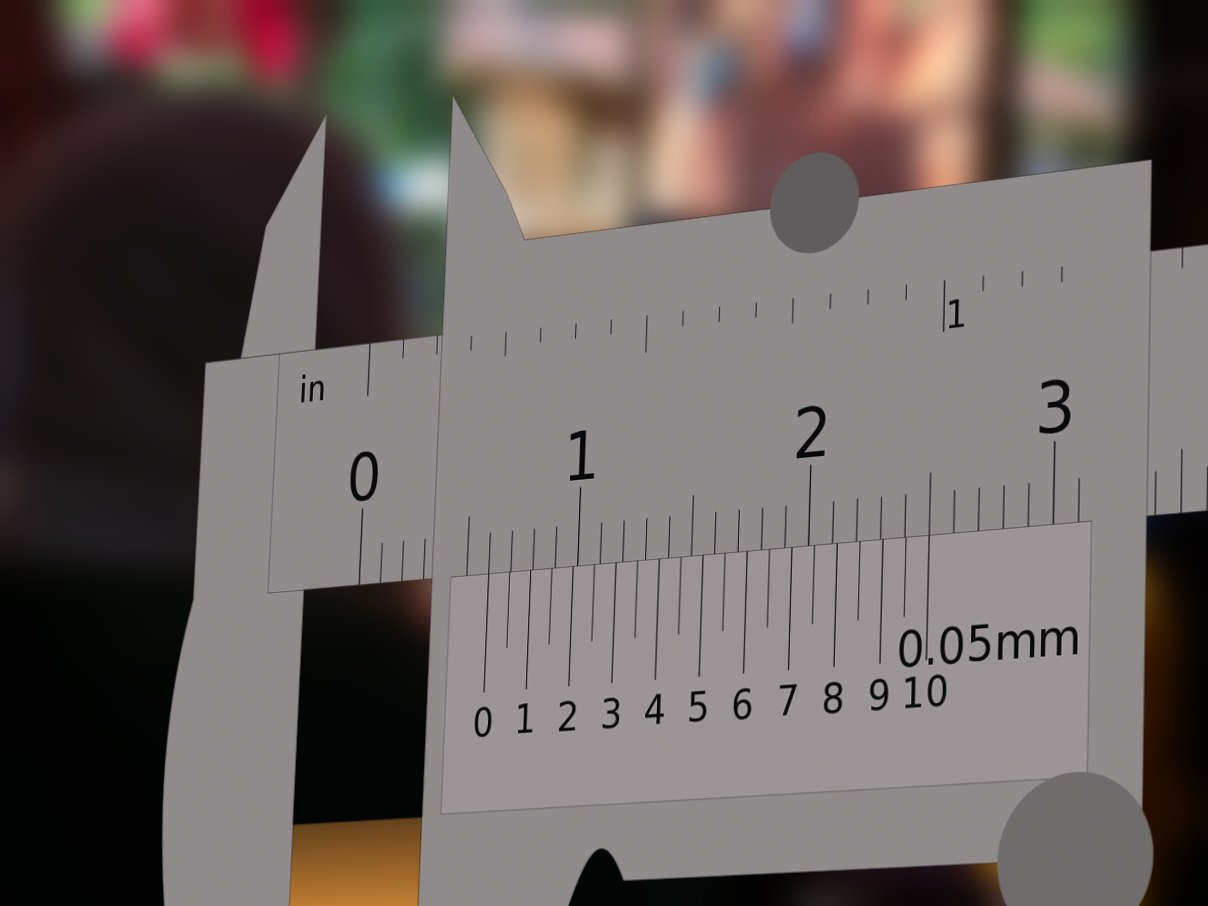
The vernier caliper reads 6.0 mm
